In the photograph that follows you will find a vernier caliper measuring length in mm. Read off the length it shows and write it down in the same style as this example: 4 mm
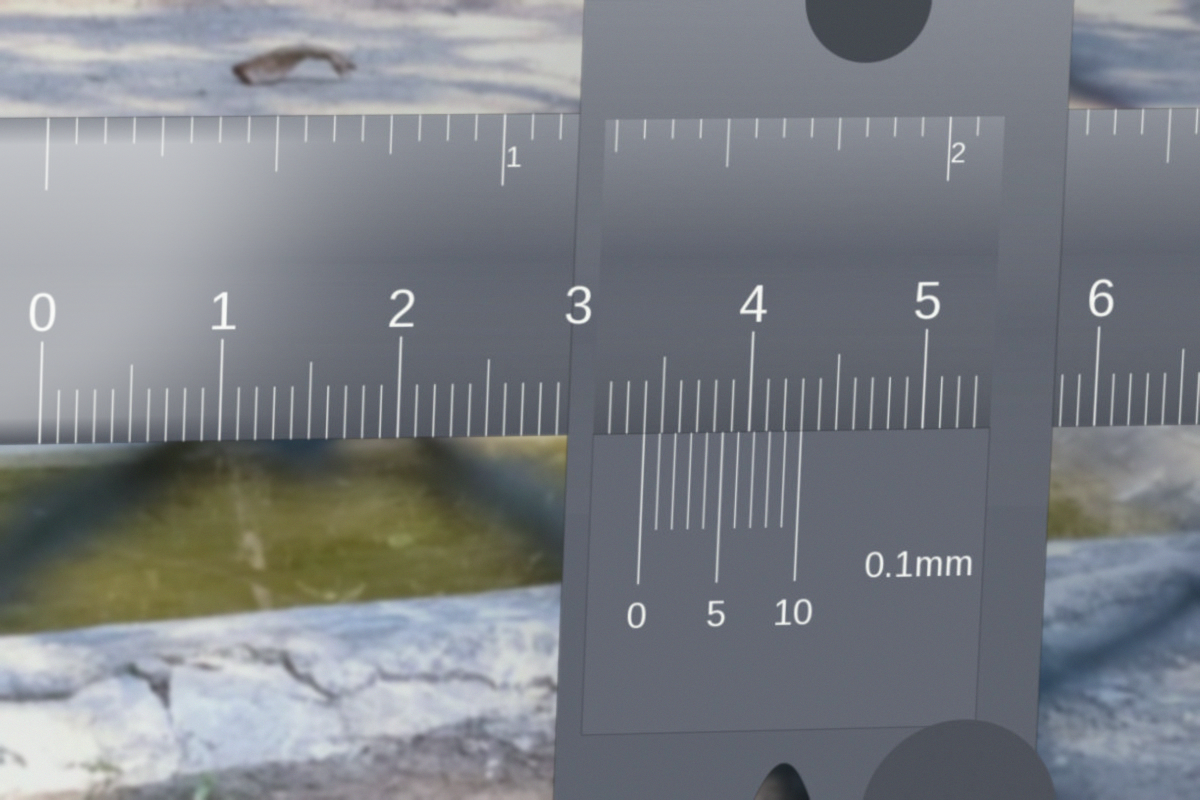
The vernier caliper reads 34.0 mm
